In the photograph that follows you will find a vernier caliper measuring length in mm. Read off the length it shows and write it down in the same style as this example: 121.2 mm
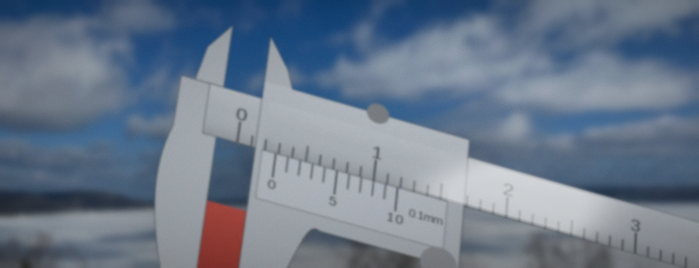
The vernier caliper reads 2.8 mm
